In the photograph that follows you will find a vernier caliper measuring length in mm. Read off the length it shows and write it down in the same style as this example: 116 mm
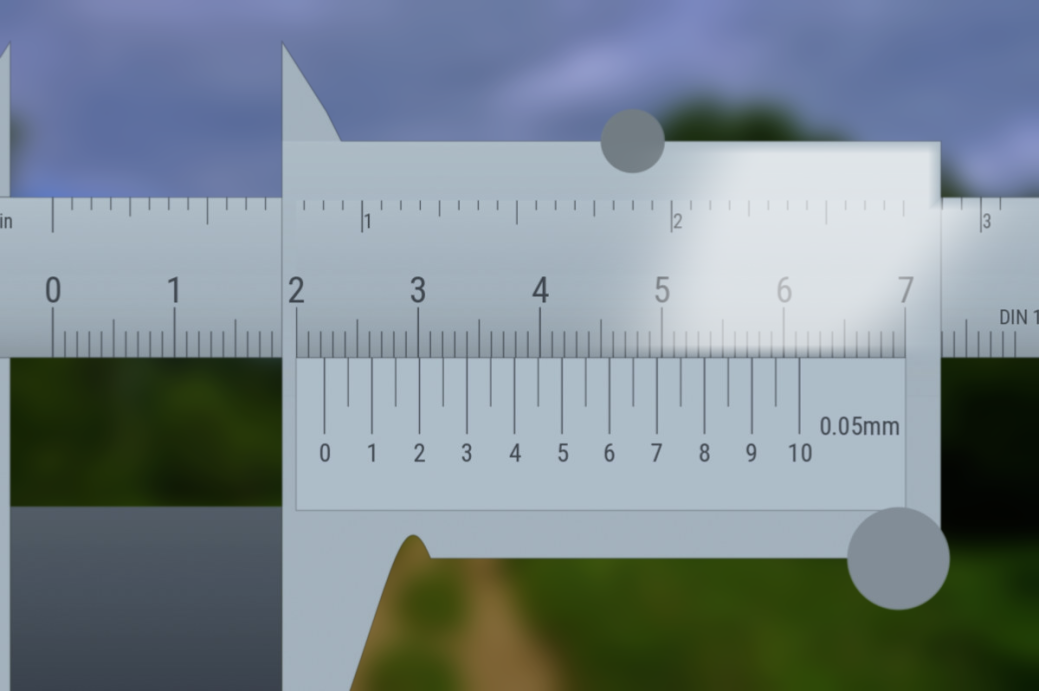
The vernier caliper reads 22.3 mm
